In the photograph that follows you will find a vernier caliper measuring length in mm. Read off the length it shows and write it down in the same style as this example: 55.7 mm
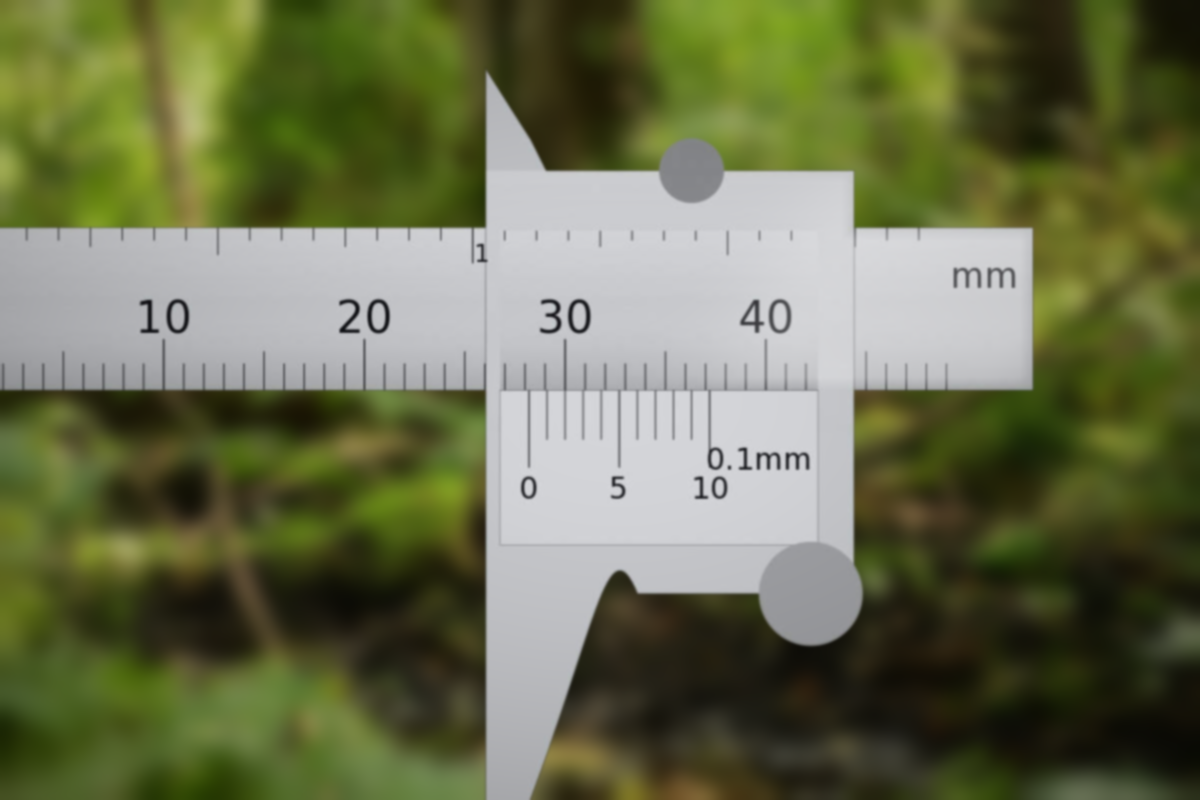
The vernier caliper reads 28.2 mm
